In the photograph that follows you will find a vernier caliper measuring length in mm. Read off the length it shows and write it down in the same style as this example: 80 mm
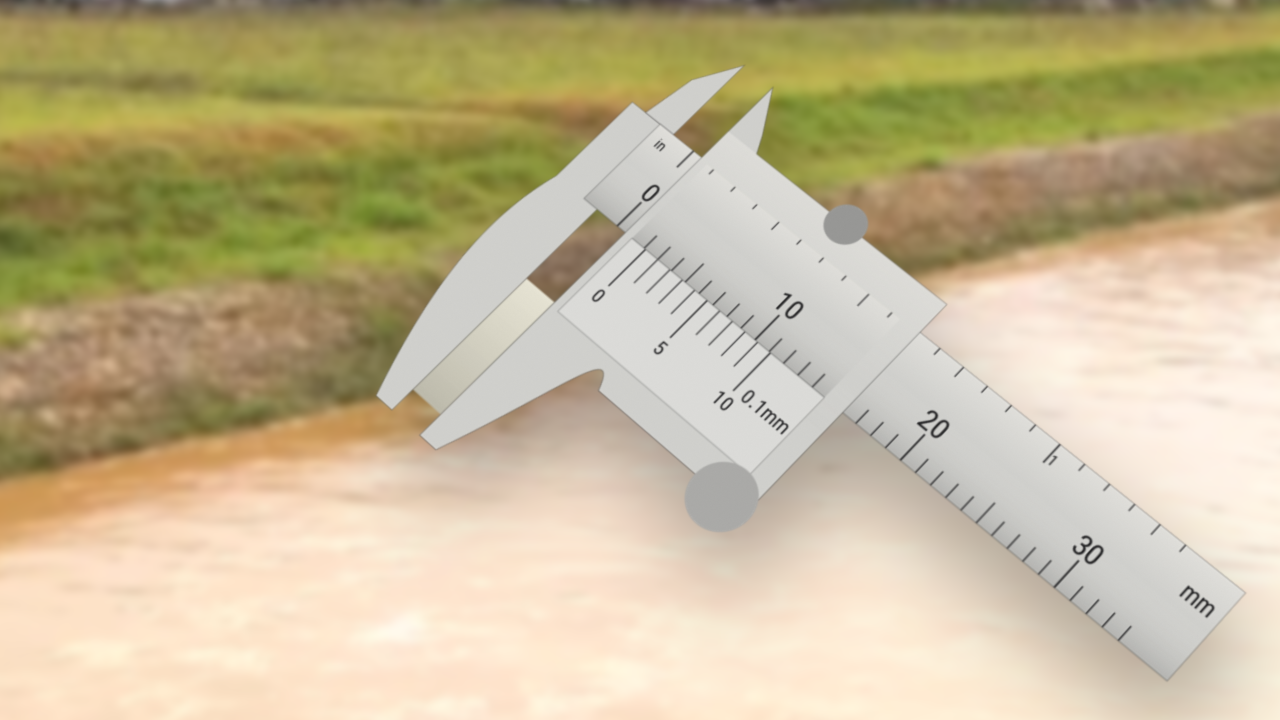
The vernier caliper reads 2.1 mm
